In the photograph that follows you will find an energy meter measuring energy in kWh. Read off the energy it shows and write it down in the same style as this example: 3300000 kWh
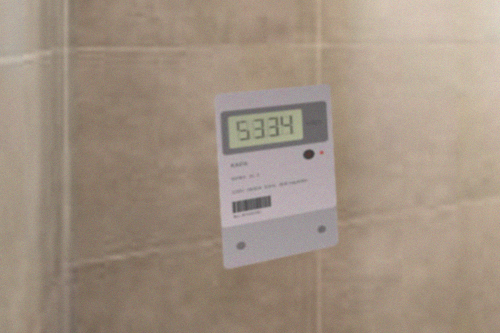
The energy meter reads 5334 kWh
